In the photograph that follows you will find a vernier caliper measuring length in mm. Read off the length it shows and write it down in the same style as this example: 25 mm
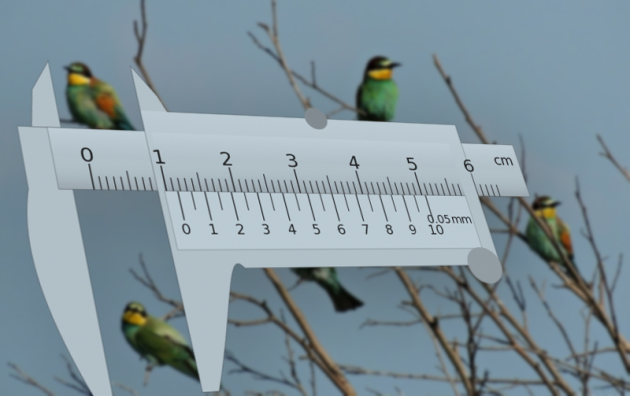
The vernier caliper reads 11.6 mm
